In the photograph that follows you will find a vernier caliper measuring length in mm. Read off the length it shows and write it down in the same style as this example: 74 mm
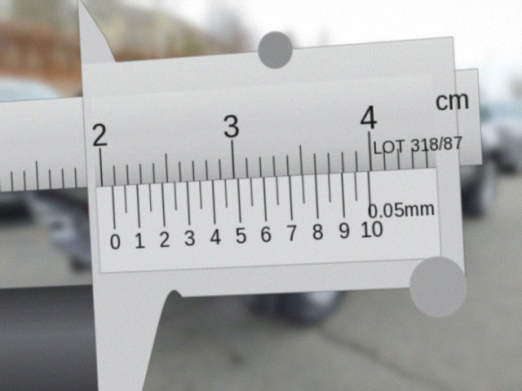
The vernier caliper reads 20.8 mm
